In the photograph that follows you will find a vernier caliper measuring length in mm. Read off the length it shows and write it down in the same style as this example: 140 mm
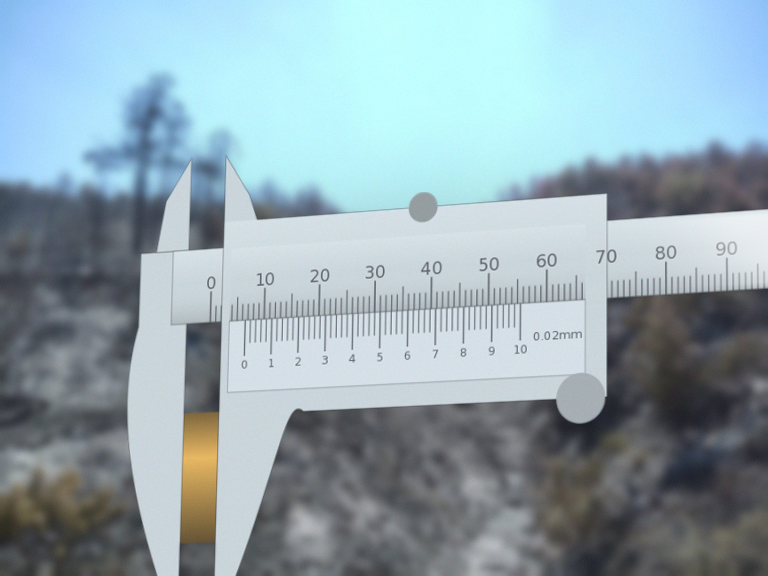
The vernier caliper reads 6.5 mm
